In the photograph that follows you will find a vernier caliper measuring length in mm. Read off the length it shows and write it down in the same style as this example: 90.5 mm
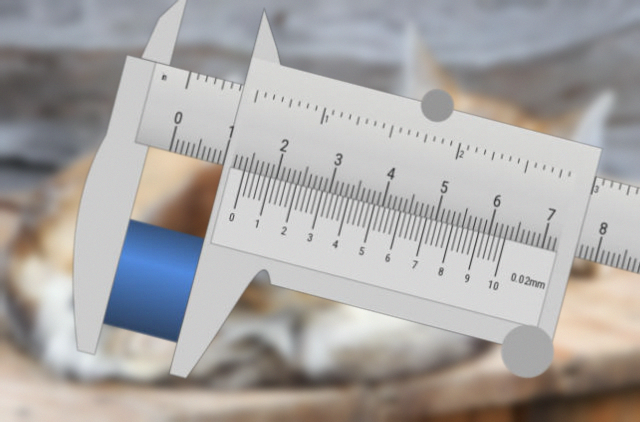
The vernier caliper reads 14.0 mm
